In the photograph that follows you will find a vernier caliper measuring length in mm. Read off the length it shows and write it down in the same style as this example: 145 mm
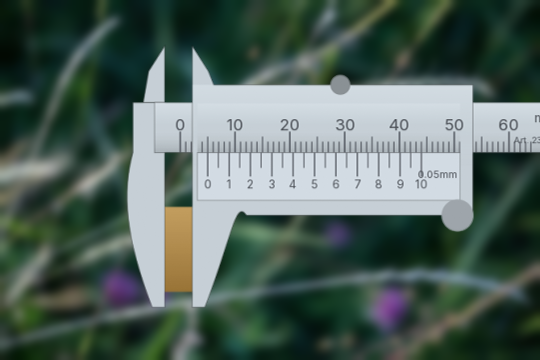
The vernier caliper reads 5.0 mm
